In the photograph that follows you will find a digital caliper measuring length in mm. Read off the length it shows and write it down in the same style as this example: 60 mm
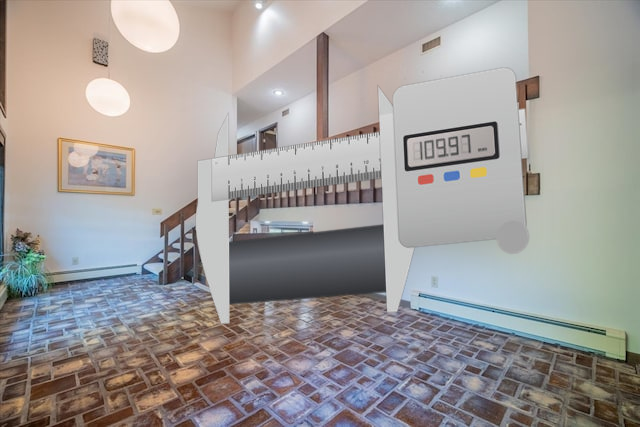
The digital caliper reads 109.97 mm
